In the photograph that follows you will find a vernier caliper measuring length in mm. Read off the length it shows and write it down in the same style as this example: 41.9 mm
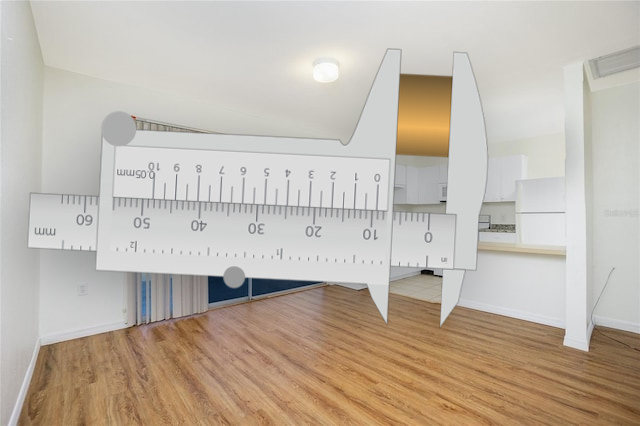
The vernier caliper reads 9.2 mm
